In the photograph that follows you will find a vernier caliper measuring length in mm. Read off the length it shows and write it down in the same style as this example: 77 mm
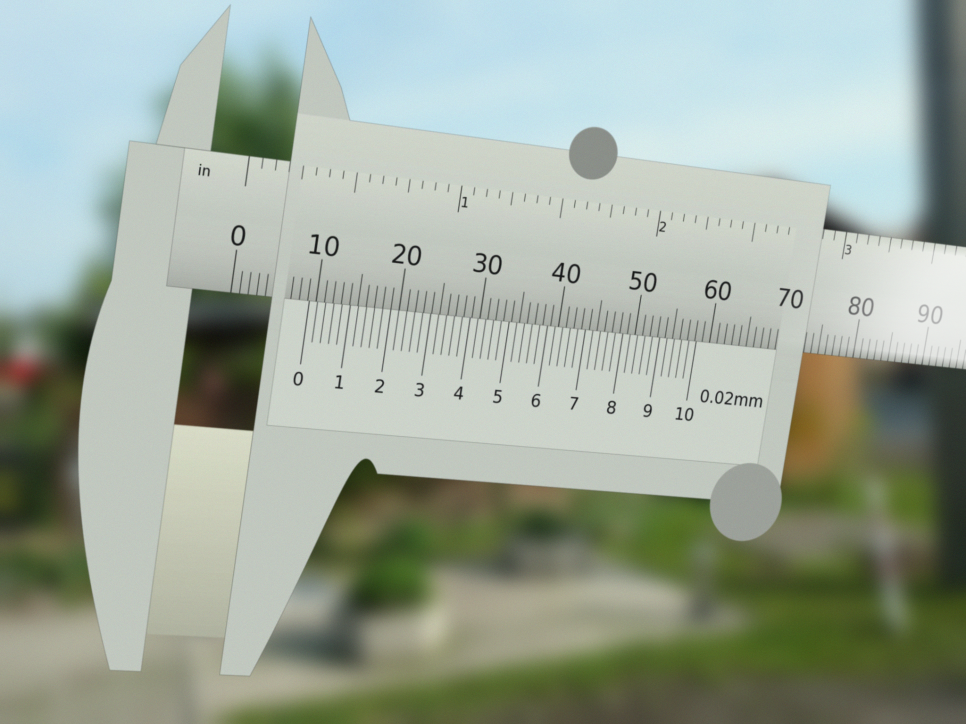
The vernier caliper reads 9.2 mm
